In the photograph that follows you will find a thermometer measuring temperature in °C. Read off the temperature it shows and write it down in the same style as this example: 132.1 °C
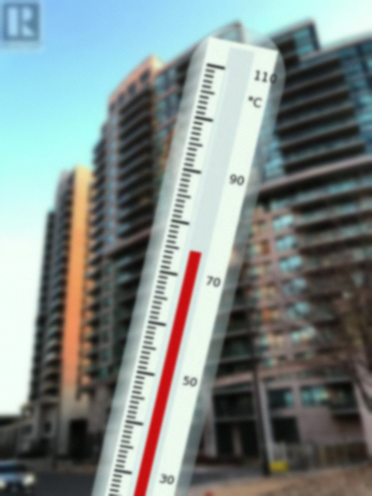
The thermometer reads 75 °C
